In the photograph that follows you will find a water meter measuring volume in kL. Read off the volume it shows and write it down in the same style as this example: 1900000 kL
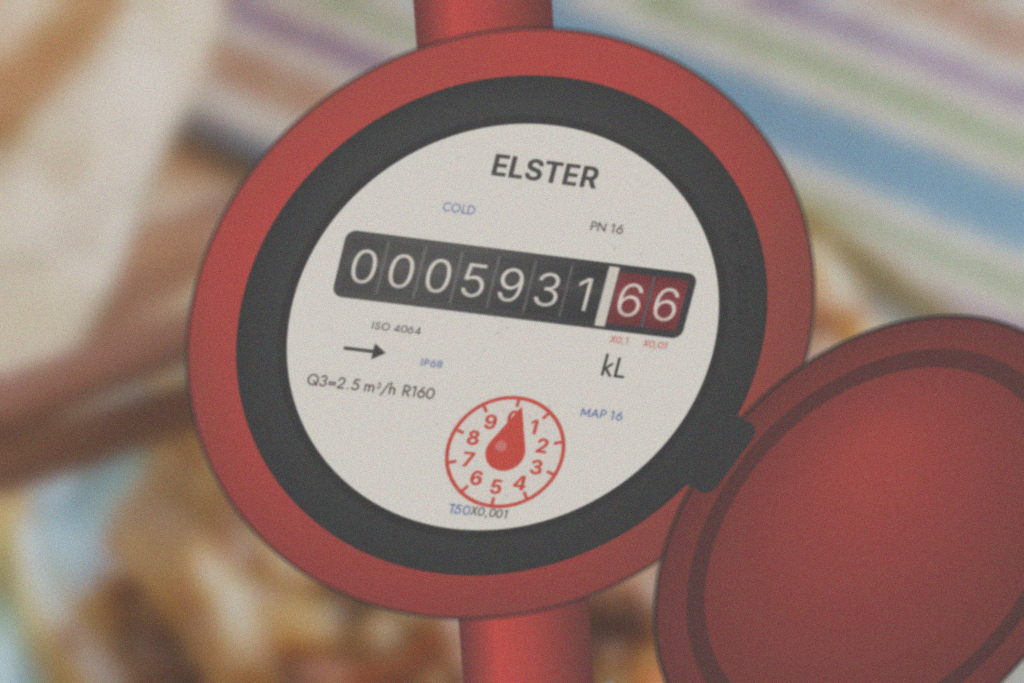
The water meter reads 5931.660 kL
